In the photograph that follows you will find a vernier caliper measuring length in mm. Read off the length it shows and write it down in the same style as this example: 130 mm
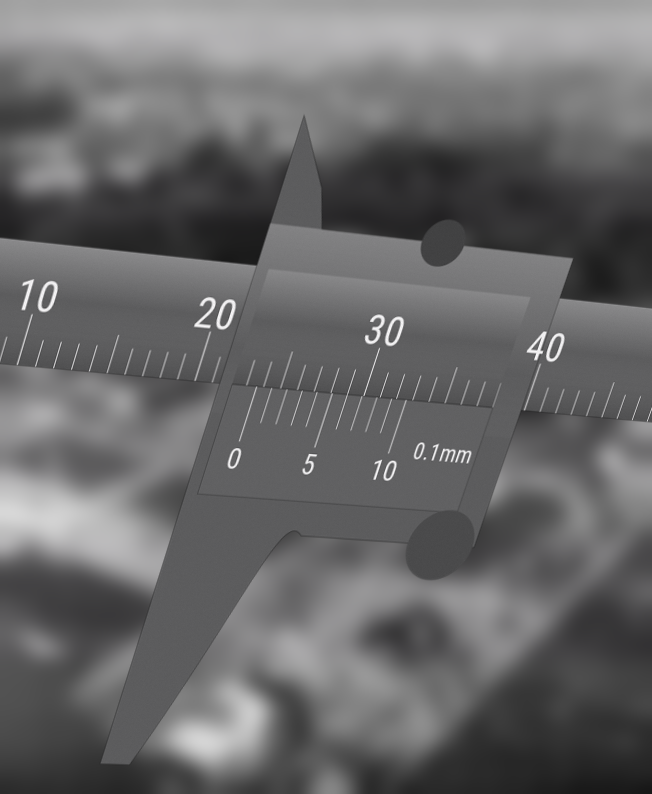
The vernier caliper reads 23.6 mm
